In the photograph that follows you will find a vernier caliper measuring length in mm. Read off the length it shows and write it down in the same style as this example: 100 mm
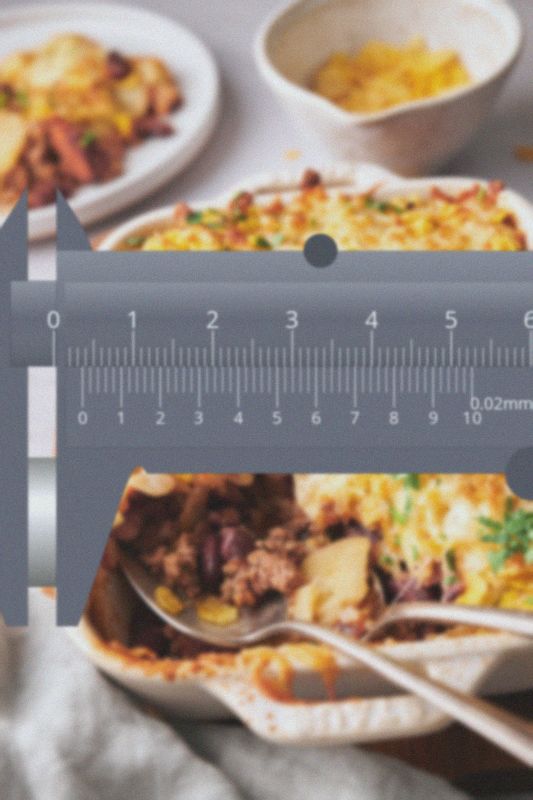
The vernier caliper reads 3.6 mm
